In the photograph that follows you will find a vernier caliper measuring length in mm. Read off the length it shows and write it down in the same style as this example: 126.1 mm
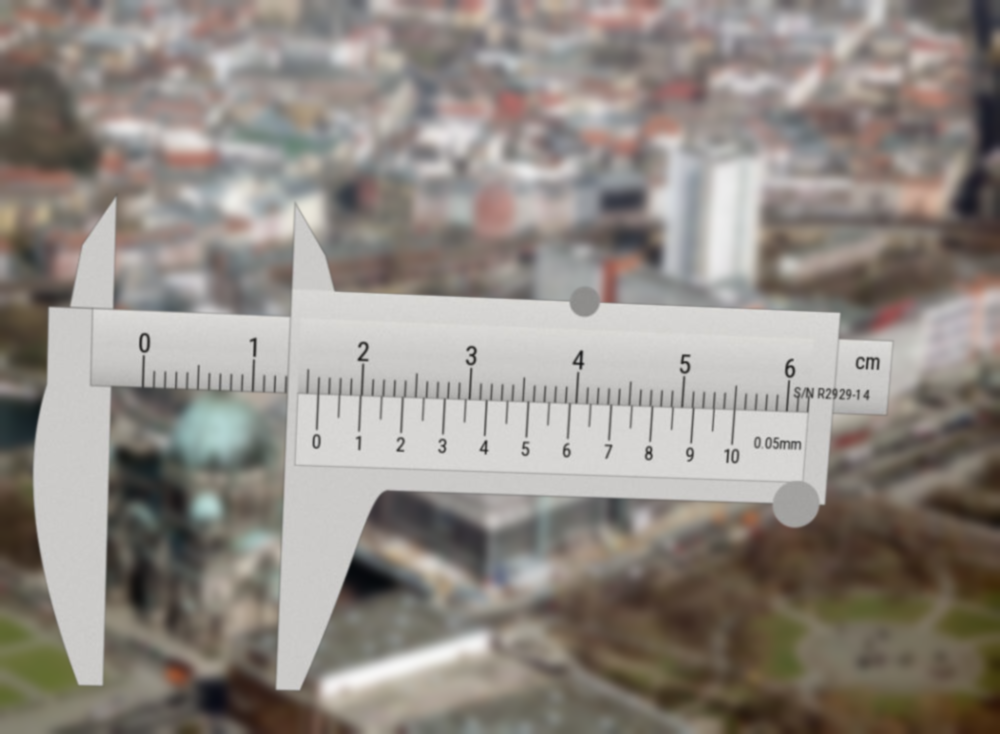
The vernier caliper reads 16.0 mm
